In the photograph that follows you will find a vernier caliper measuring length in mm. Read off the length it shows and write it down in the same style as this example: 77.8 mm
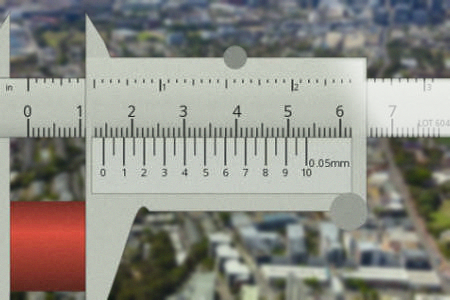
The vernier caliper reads 14.5 mm
